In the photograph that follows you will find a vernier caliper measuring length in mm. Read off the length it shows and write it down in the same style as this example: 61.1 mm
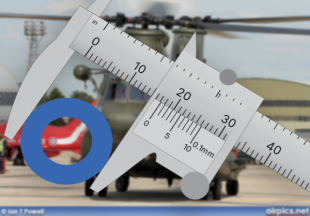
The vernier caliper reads 17.2 mm
